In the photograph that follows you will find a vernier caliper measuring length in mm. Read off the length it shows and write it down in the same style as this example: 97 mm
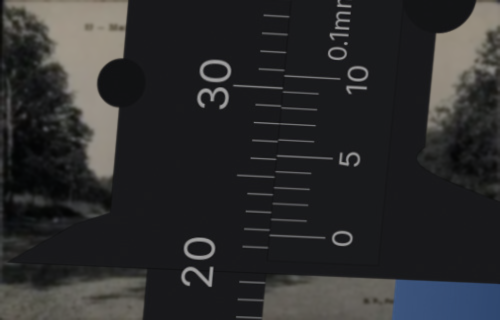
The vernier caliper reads 21.7 mm
